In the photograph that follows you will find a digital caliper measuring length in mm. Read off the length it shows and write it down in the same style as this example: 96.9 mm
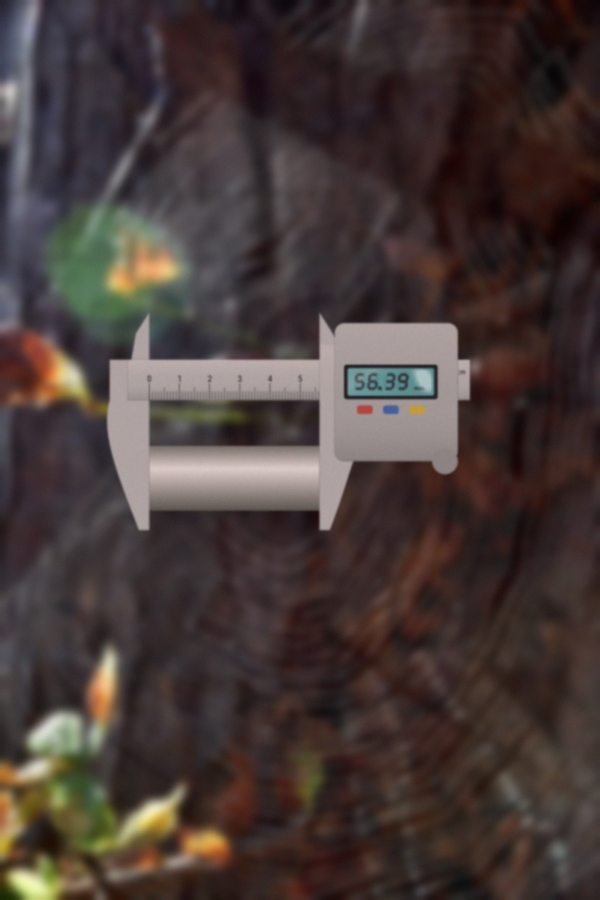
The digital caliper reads 56.39 mm
